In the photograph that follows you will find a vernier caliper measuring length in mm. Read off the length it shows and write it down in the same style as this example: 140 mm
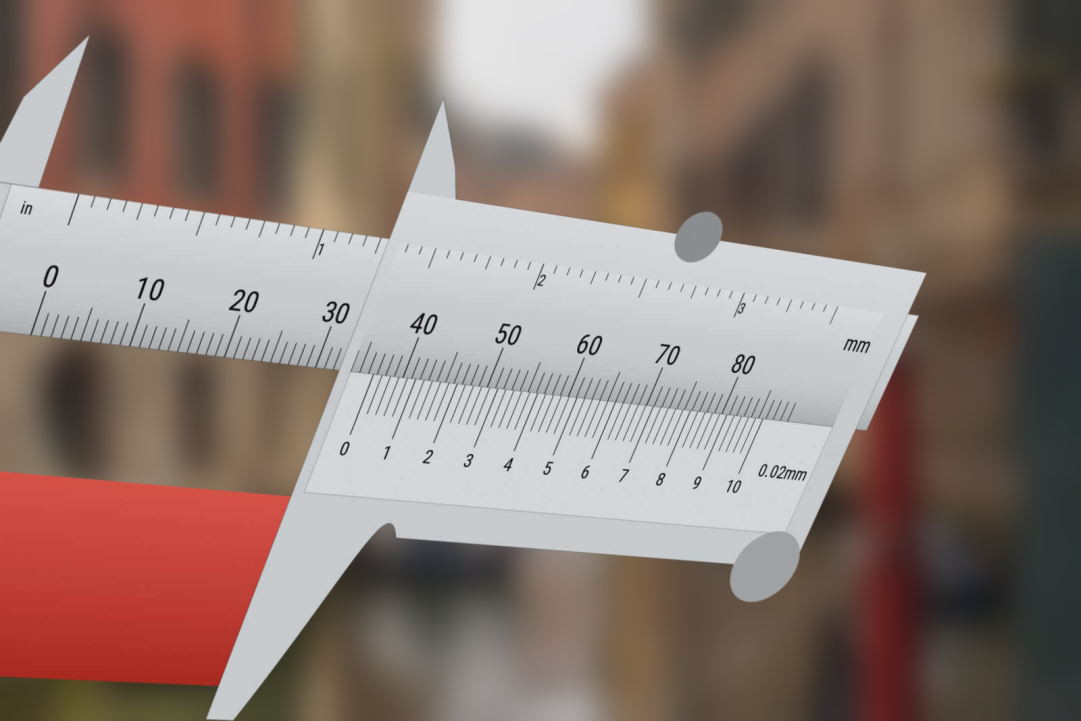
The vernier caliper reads 36.6 mm
